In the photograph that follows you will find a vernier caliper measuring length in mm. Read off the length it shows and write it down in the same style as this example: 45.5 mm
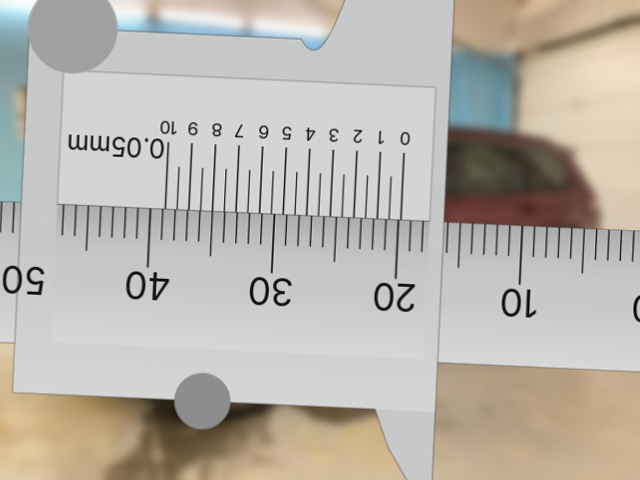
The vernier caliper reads 19.8 mm
